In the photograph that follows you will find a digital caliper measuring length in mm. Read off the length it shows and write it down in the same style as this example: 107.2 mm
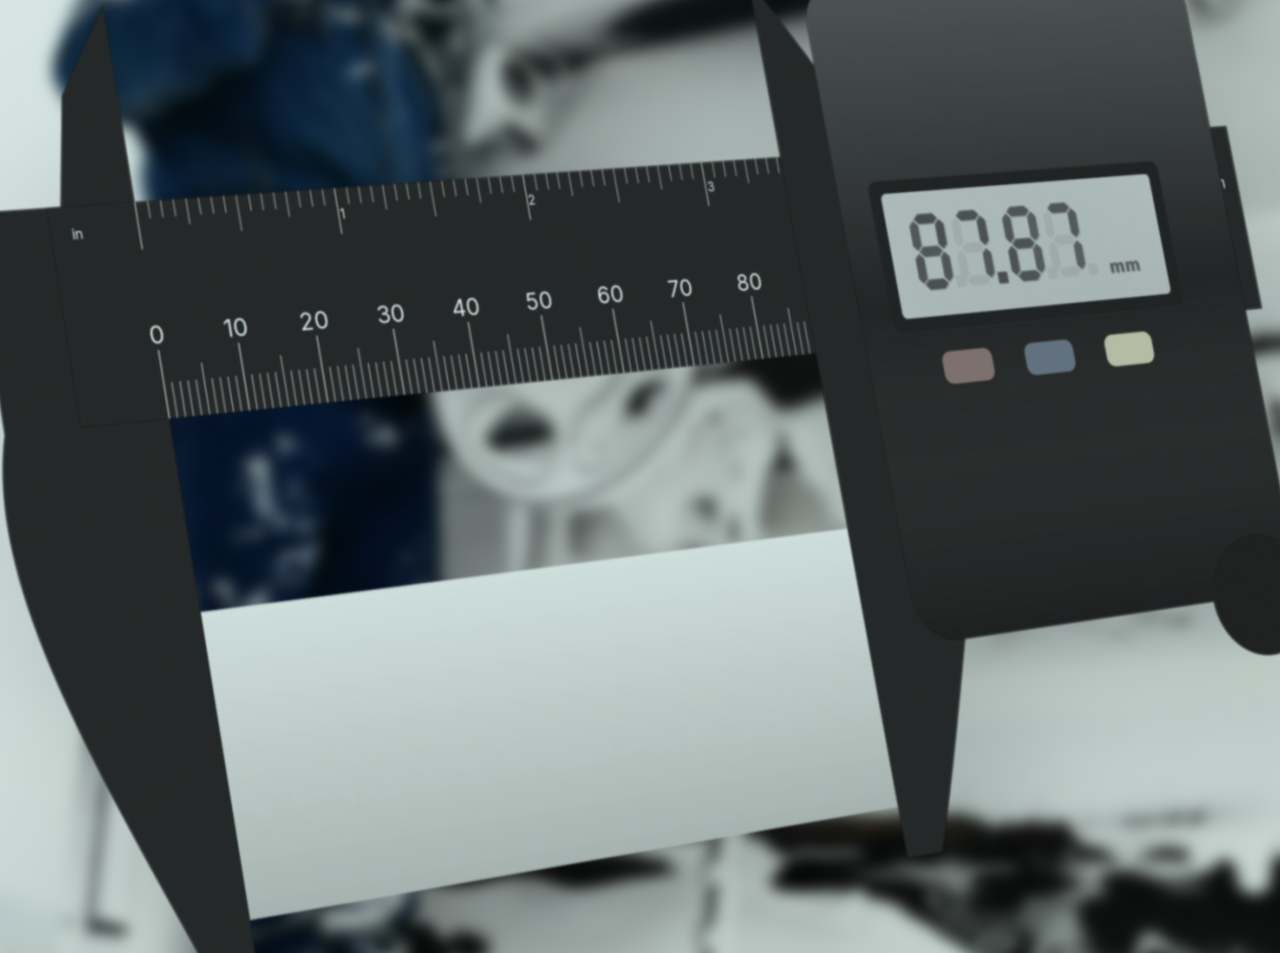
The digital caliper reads 87.87 mm
